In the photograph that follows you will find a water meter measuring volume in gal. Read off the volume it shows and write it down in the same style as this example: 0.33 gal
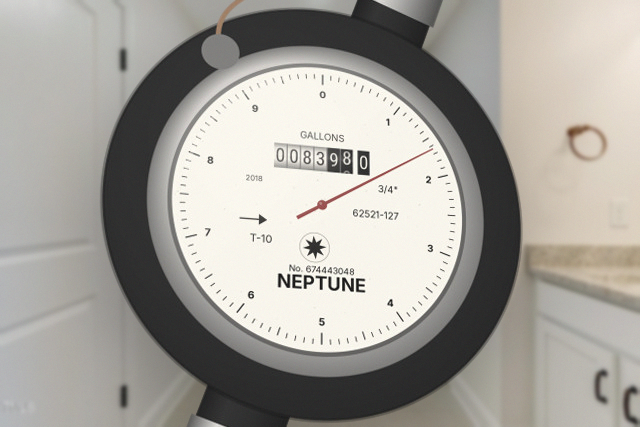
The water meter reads 83981.6 gal
